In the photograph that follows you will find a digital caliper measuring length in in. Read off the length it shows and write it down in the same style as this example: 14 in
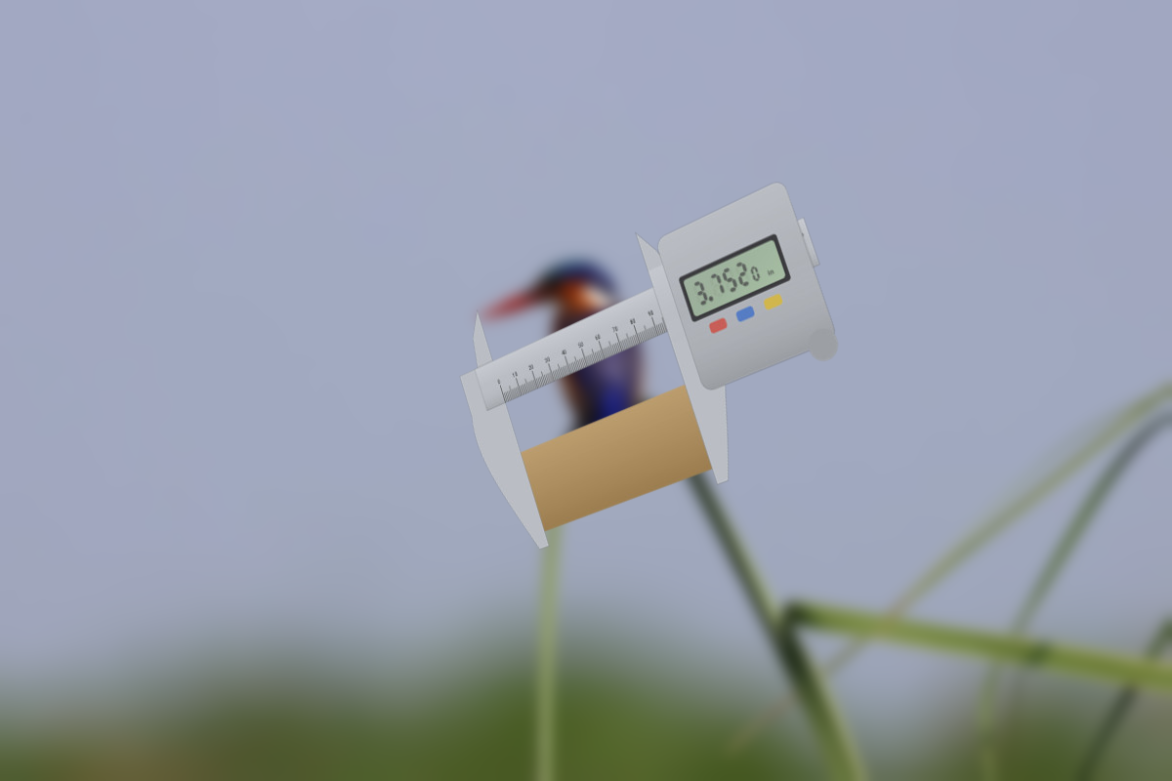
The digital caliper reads 3.7520 in
